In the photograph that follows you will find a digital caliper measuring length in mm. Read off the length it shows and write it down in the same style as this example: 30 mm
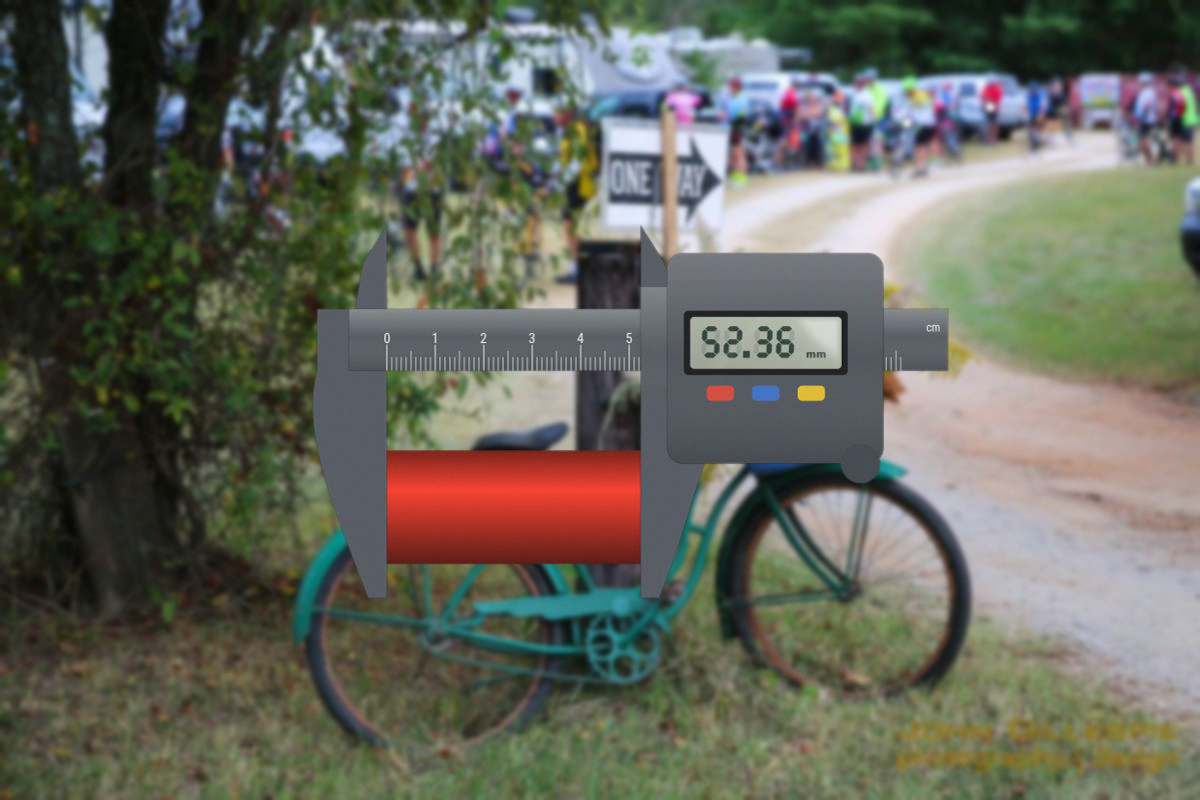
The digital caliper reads 52.36 mm
